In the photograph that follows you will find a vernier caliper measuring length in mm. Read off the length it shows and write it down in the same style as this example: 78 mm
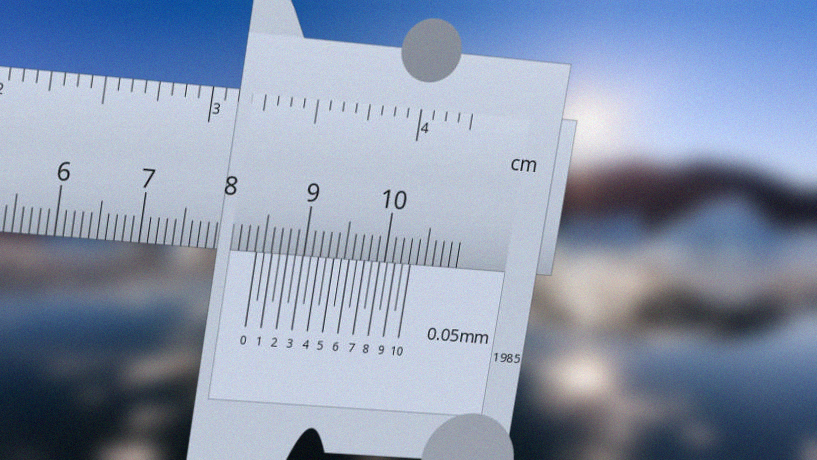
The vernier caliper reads 84.2 mm
